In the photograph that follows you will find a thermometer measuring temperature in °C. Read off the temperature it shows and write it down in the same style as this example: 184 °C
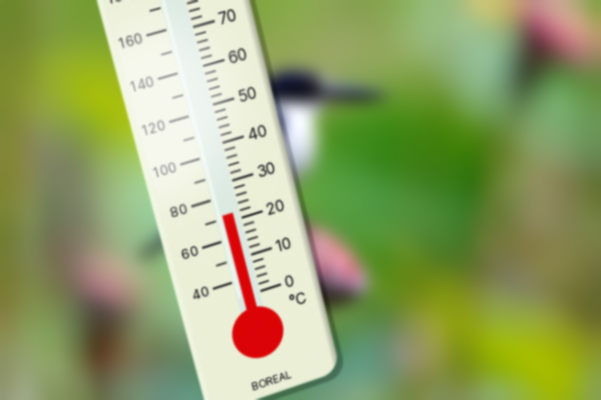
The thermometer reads 22 °C
